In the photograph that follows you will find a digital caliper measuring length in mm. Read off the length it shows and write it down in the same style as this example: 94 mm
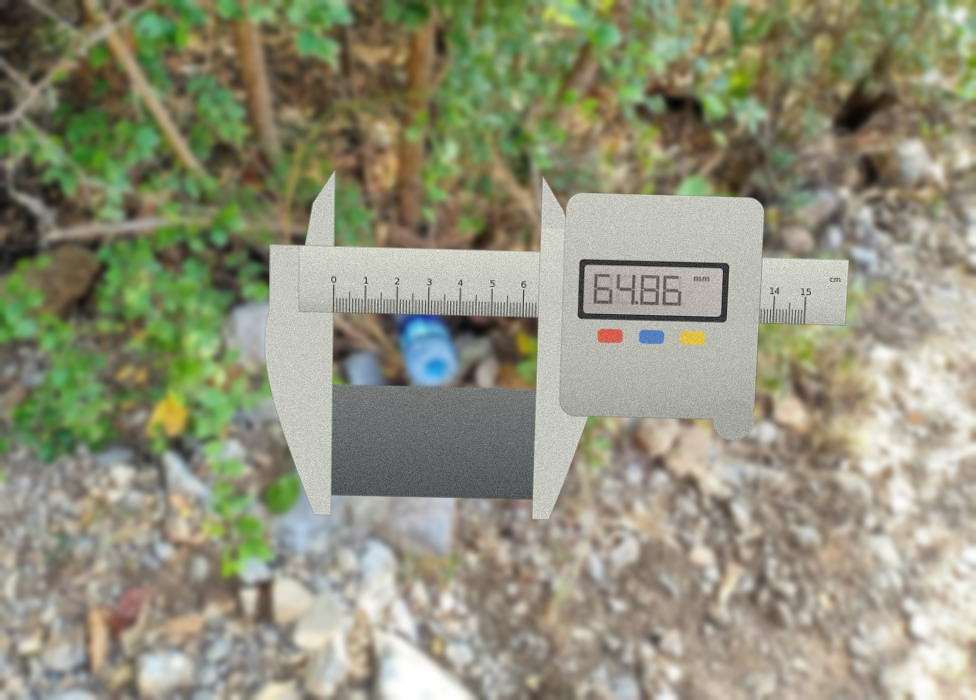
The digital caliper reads 64.86 mm
